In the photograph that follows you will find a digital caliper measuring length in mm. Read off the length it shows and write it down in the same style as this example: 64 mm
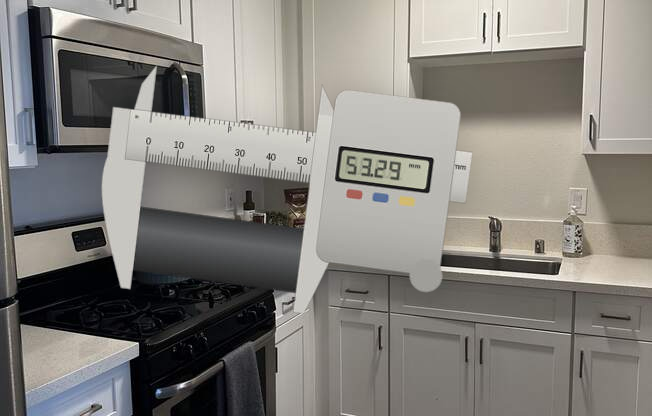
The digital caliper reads 53.29 mm
